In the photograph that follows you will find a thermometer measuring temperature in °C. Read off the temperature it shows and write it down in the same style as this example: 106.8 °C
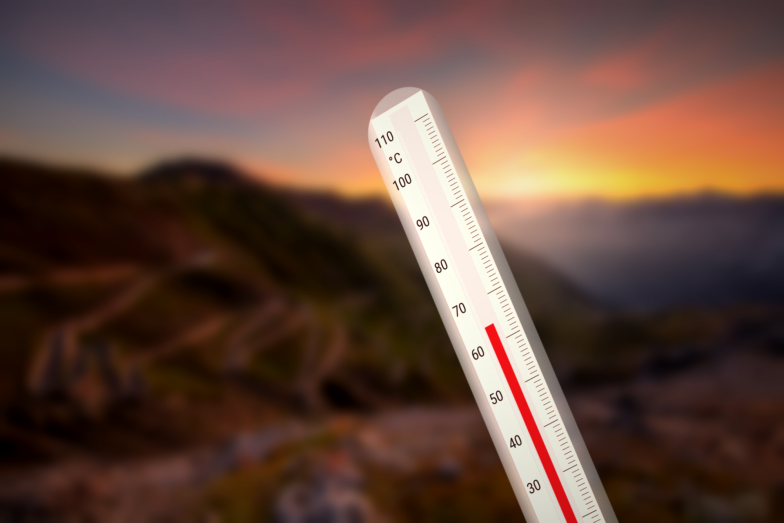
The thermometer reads 64 °C
